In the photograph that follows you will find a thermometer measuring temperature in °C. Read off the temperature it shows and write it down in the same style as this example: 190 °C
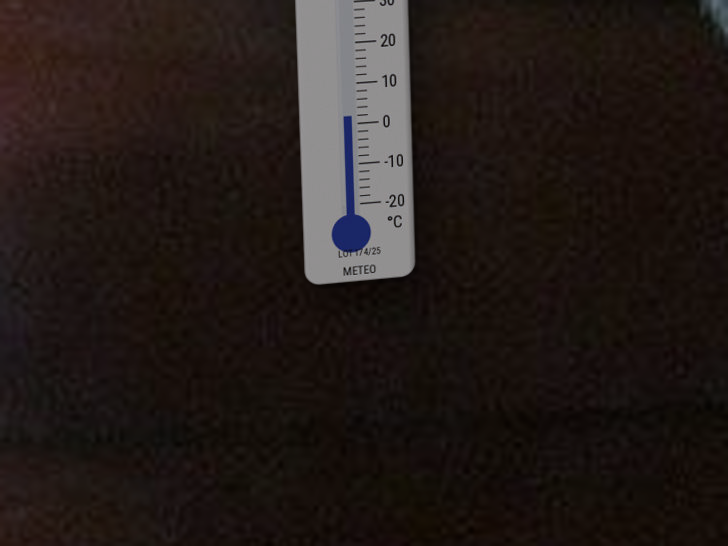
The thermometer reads 2 °C
